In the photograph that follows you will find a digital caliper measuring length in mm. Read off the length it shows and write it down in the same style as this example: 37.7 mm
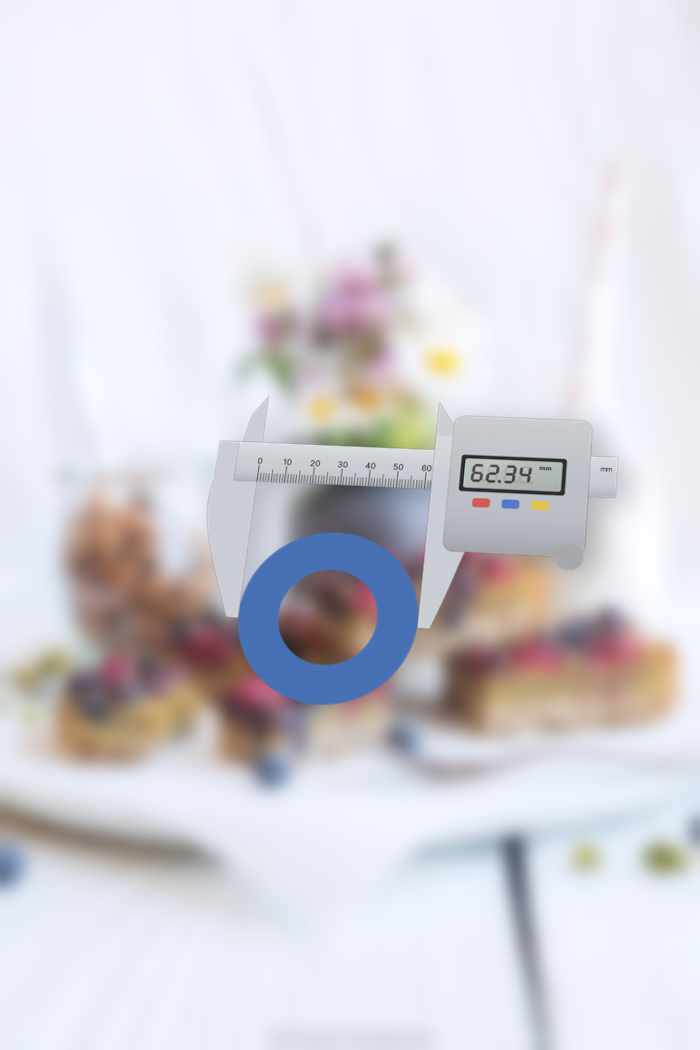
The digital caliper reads 62.34 mm
